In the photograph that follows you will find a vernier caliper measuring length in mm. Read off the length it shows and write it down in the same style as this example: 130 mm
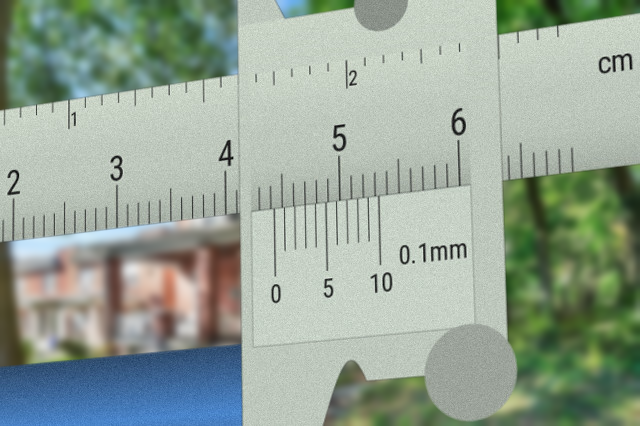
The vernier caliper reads 44.3 mm
